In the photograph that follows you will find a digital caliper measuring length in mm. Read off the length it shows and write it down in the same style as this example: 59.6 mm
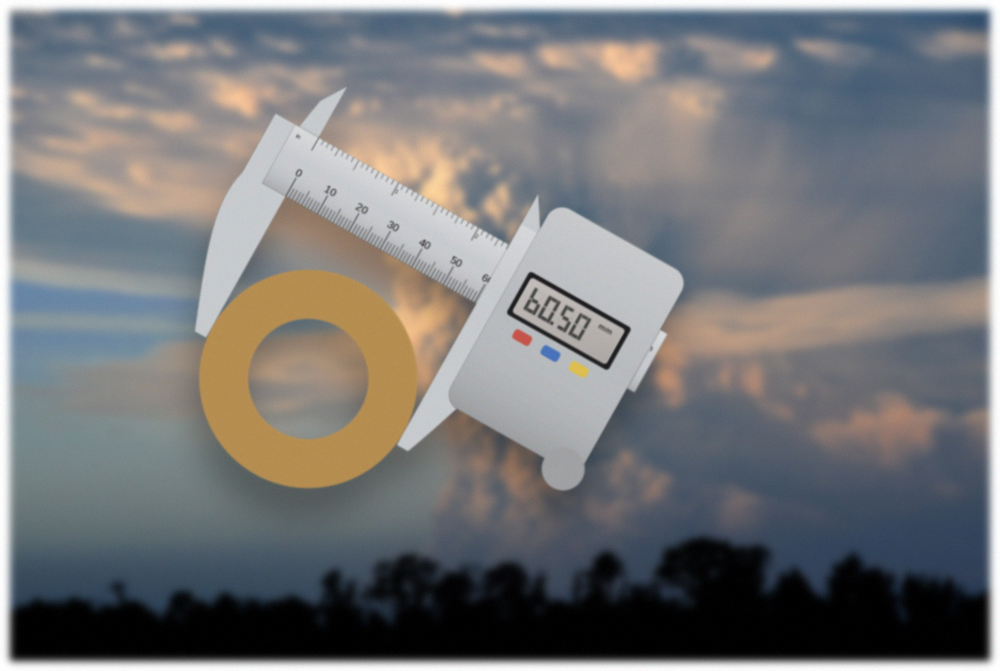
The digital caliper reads 60.50 mm
